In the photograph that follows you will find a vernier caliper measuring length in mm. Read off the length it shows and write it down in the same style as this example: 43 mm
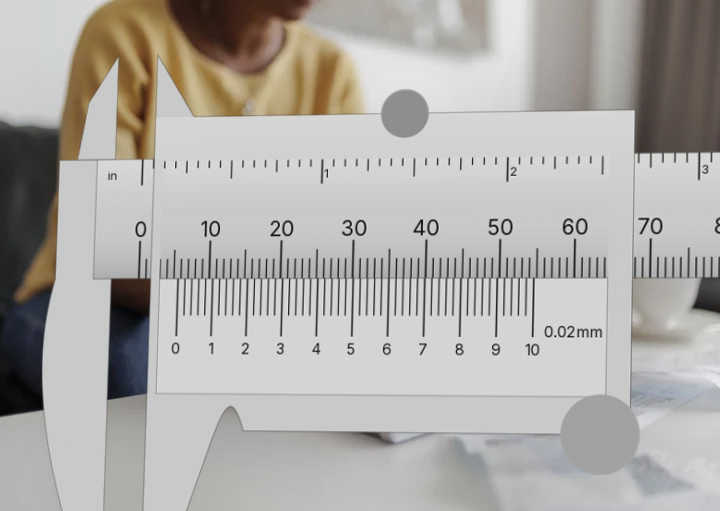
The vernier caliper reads 5.6 mm
